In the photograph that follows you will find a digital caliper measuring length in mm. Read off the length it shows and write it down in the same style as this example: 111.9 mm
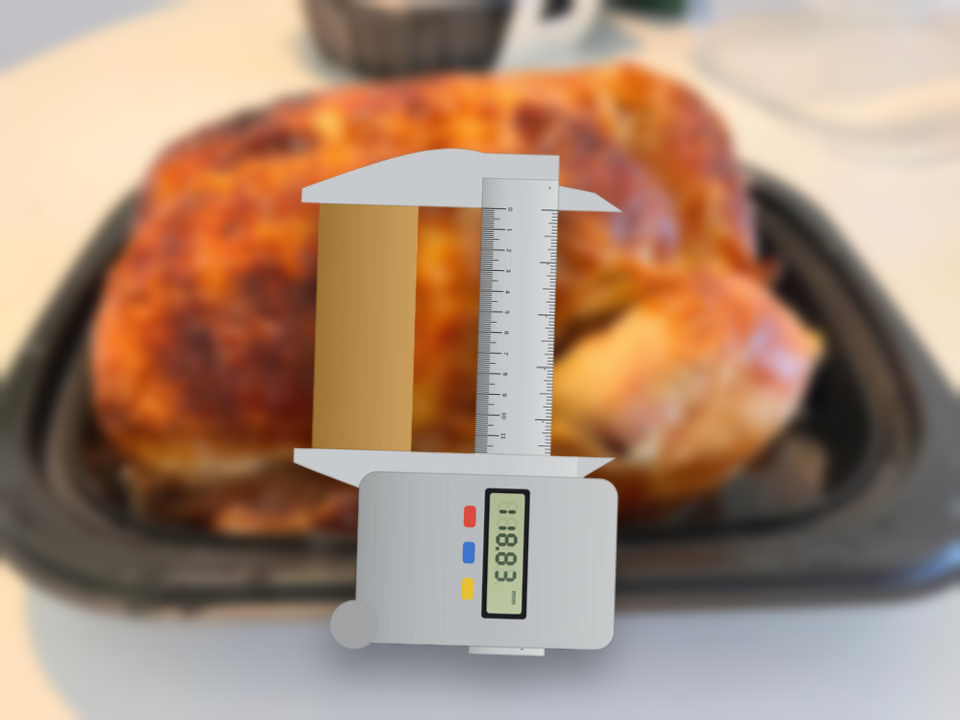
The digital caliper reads 118.83 mm
